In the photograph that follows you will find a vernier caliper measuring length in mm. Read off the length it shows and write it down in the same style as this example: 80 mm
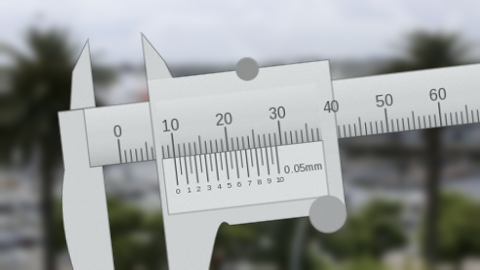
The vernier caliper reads 10.0 mm
